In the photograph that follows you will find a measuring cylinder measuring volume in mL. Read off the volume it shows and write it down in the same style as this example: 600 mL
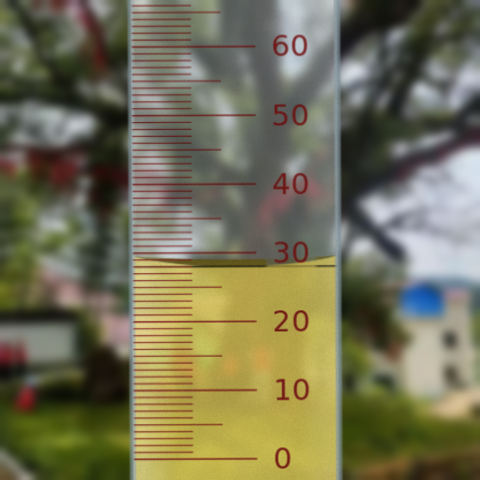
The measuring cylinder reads 28 mL
